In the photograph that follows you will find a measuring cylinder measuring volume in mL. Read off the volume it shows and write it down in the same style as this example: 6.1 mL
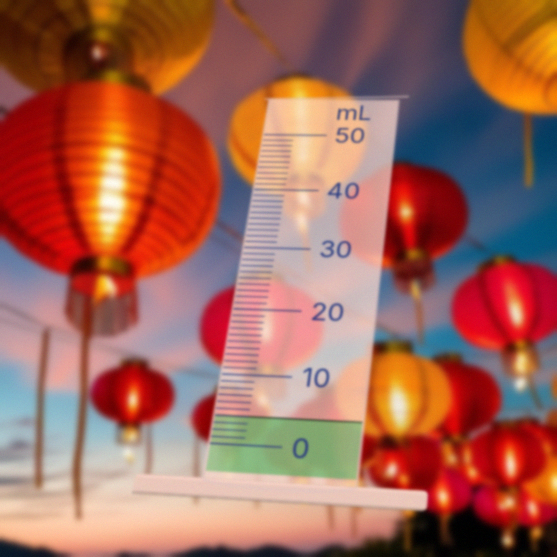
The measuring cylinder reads 4 mL
